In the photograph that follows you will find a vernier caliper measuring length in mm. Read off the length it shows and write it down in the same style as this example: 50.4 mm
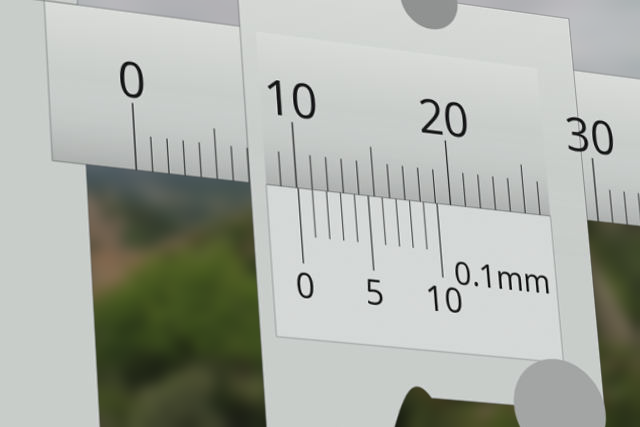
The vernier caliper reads 10.1 mm
